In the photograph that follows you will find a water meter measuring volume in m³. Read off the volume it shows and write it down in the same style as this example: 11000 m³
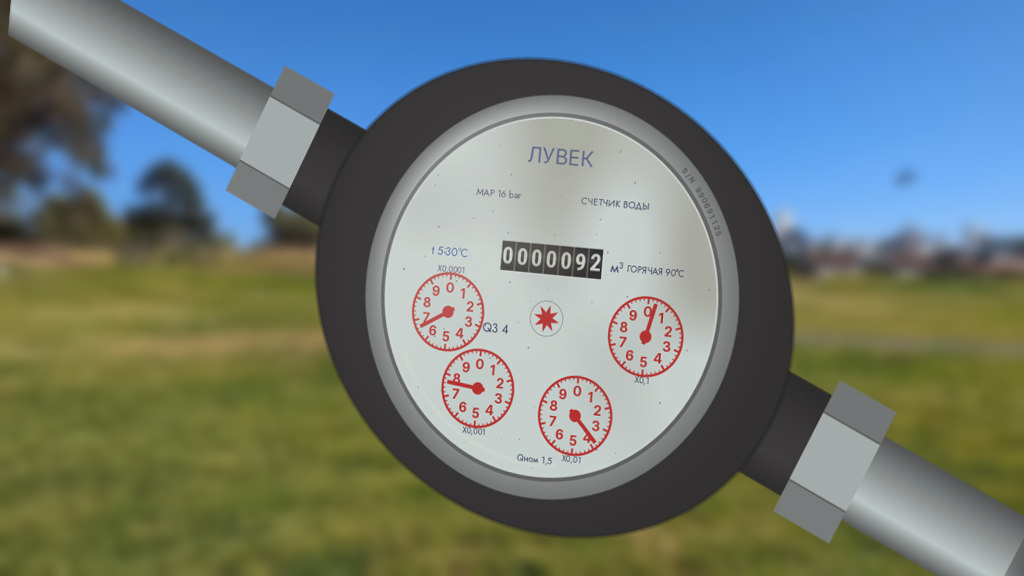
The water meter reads 92.0376 m³
